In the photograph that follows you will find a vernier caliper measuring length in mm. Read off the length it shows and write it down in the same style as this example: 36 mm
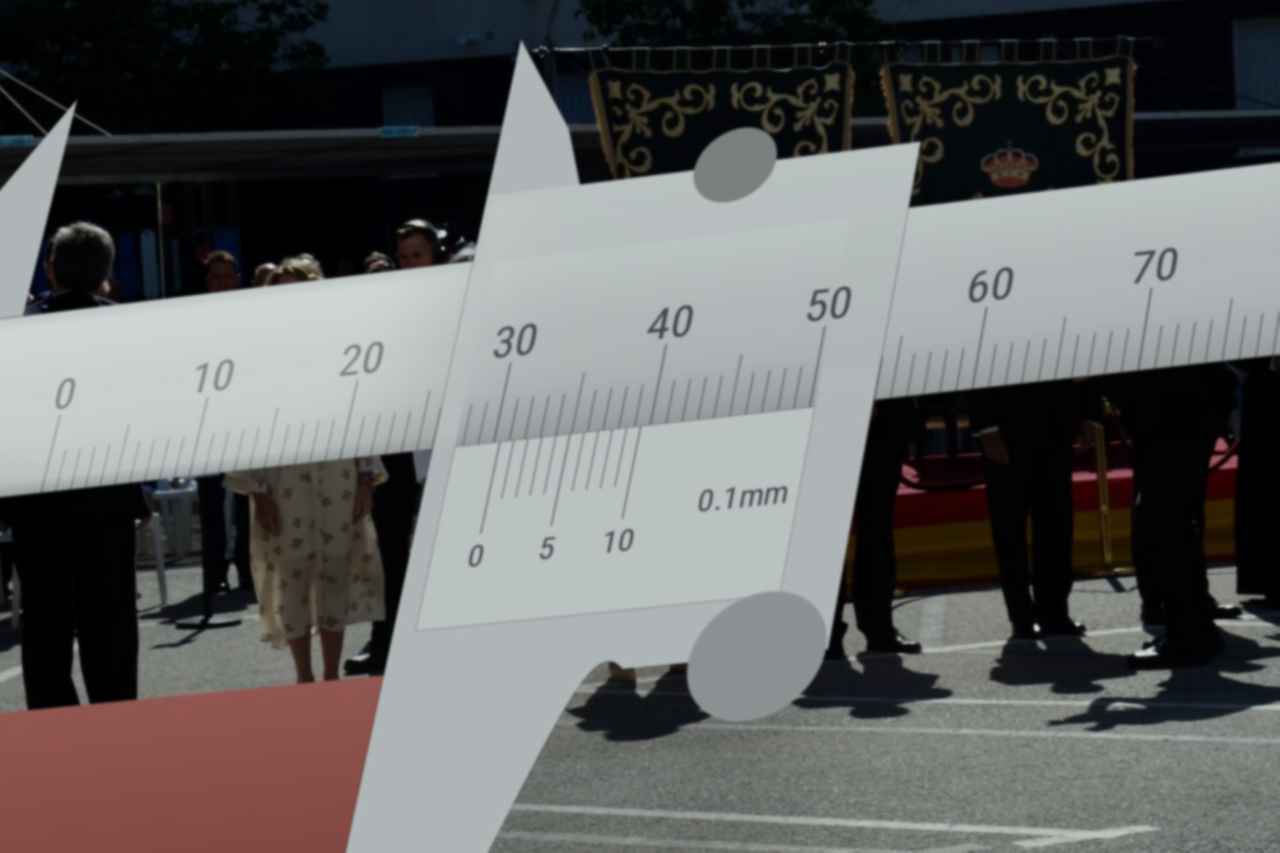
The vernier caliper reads 30.4 mm
